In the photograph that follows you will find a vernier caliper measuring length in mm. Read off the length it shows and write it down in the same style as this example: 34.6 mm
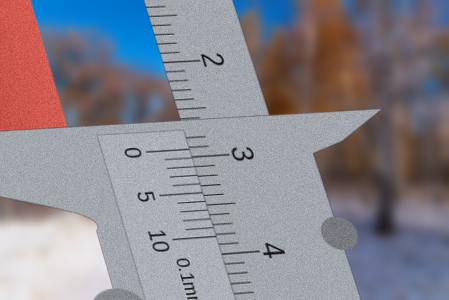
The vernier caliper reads 29.2 mm
